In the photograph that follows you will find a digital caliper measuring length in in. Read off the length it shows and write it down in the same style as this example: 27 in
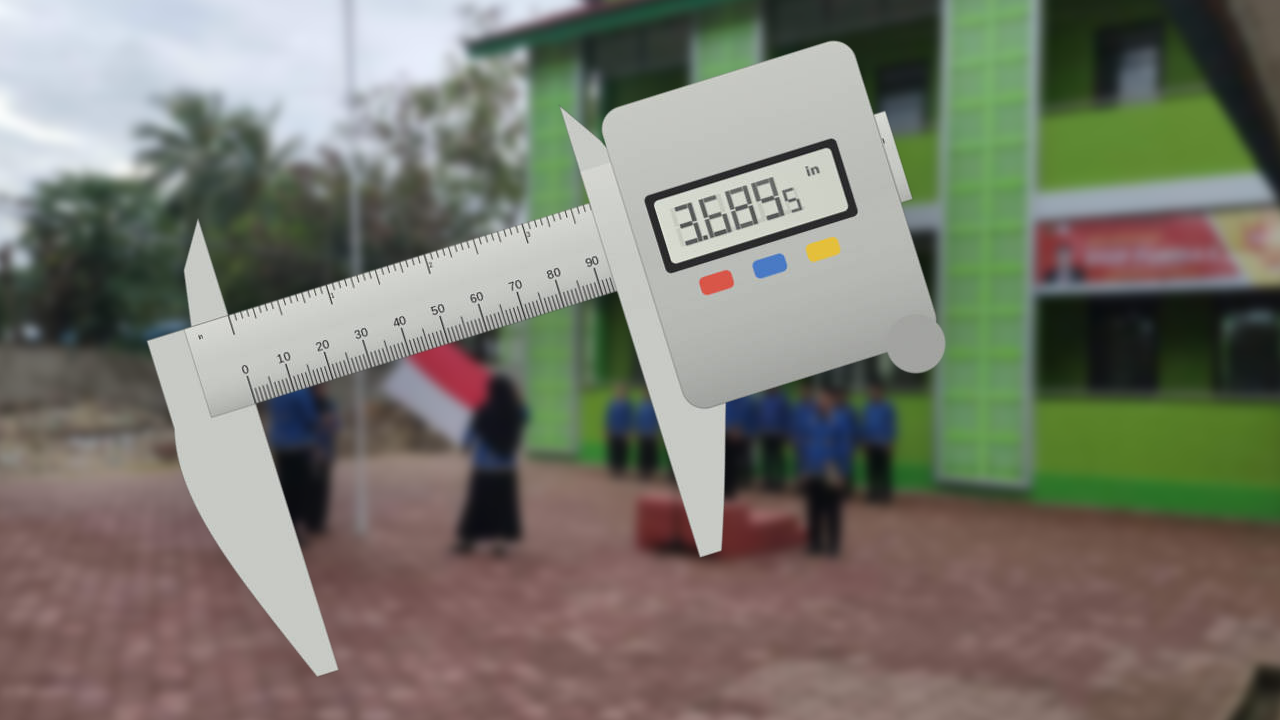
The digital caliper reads 3.6895 in
